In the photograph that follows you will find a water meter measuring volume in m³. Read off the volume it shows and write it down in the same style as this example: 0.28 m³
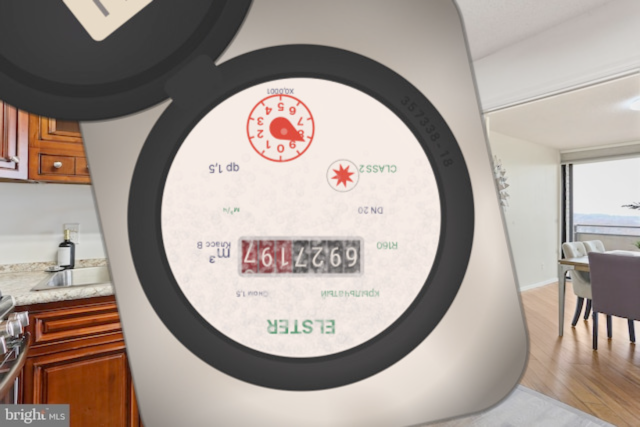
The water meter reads 6927.1968 m³
